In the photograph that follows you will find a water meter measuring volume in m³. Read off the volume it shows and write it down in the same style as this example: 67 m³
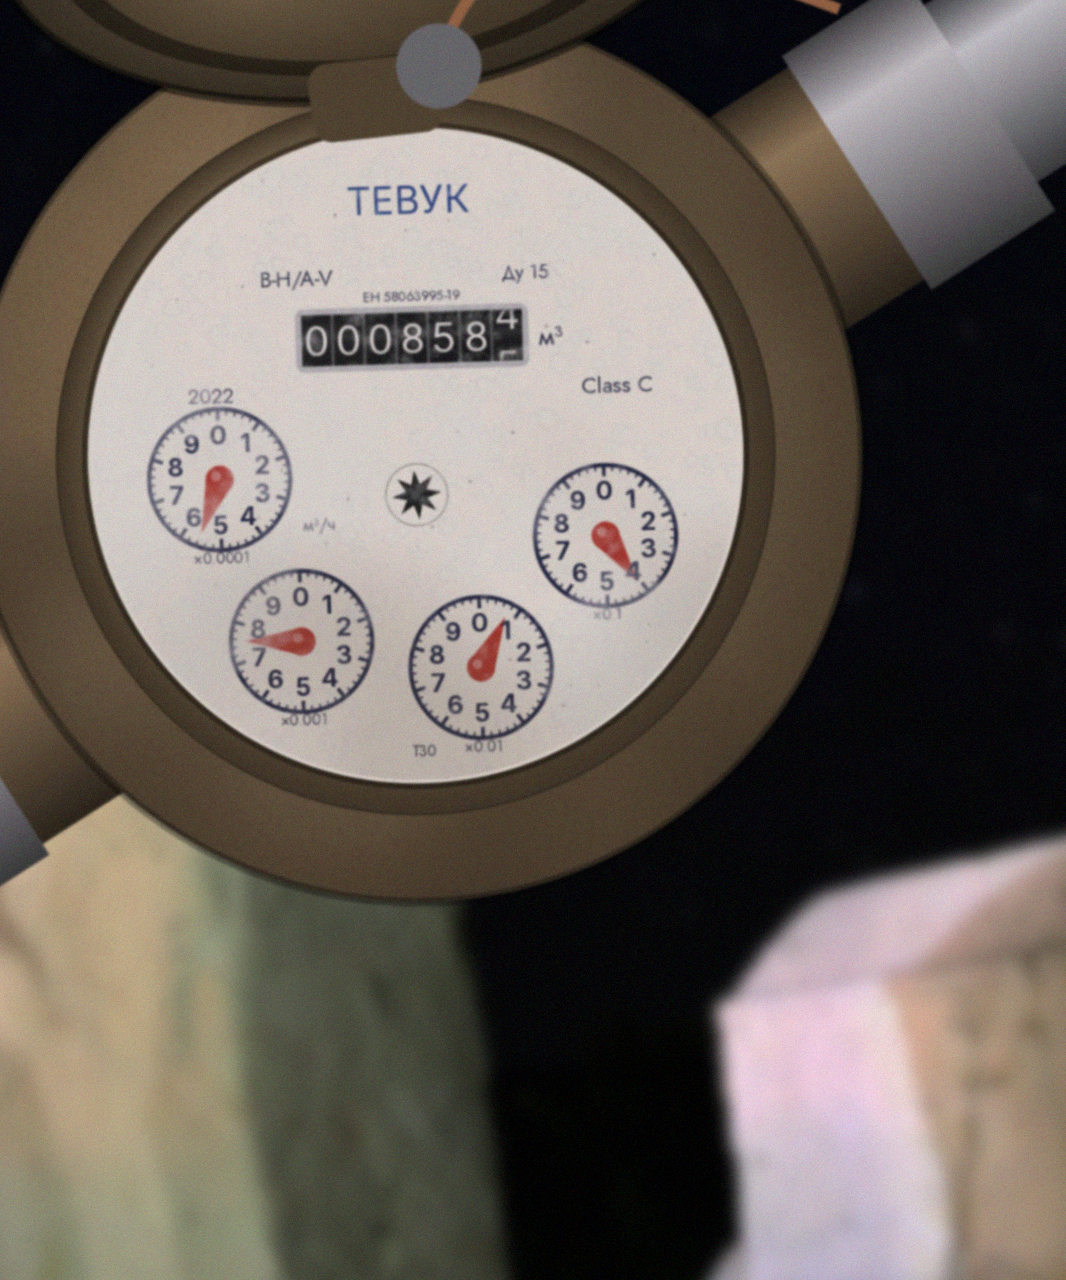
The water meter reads 8584.4075 m³
